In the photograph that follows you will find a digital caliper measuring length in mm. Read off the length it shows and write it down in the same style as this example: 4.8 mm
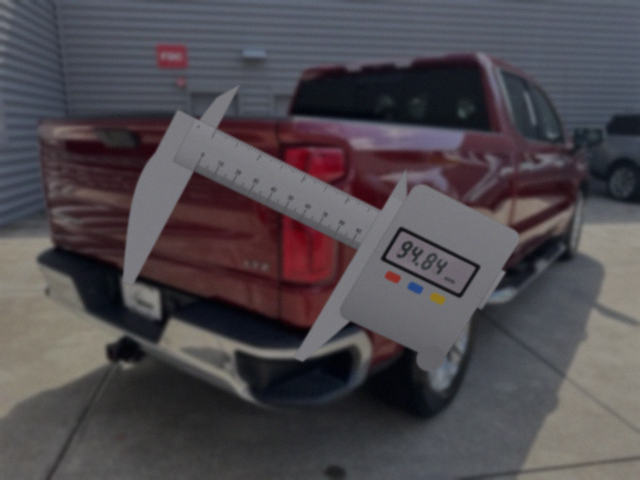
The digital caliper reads 94.84 mm
